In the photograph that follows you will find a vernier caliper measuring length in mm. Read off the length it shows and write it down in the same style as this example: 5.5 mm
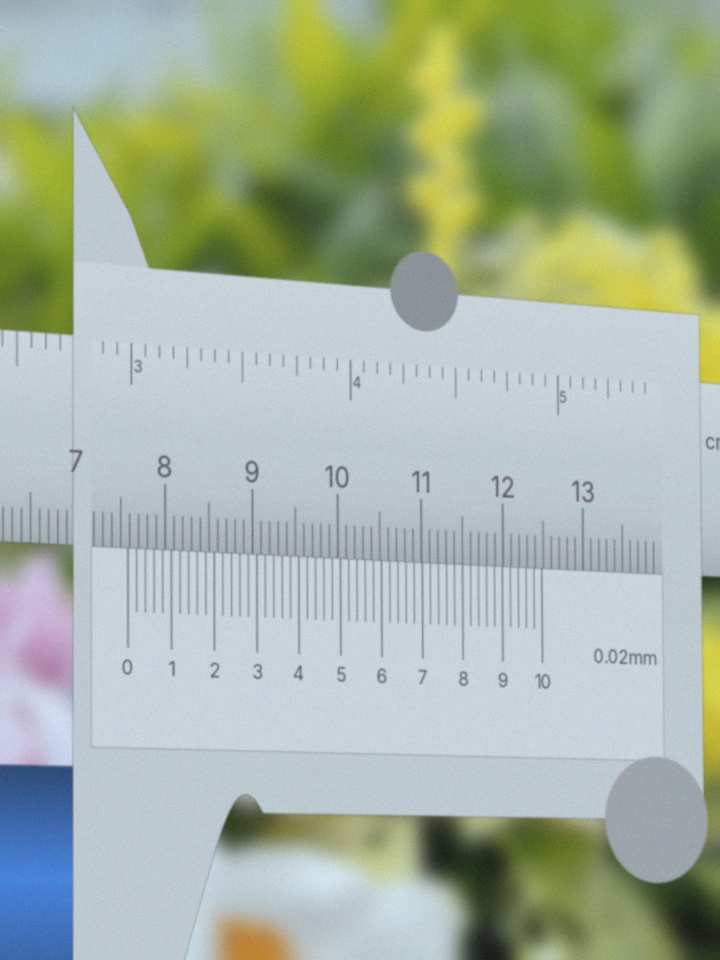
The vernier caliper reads 75.8 mm
